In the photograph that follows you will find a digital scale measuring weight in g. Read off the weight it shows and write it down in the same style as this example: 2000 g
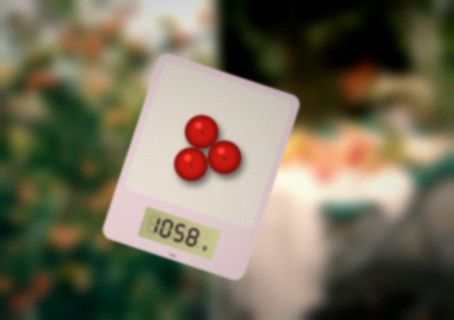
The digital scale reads 1058 g
